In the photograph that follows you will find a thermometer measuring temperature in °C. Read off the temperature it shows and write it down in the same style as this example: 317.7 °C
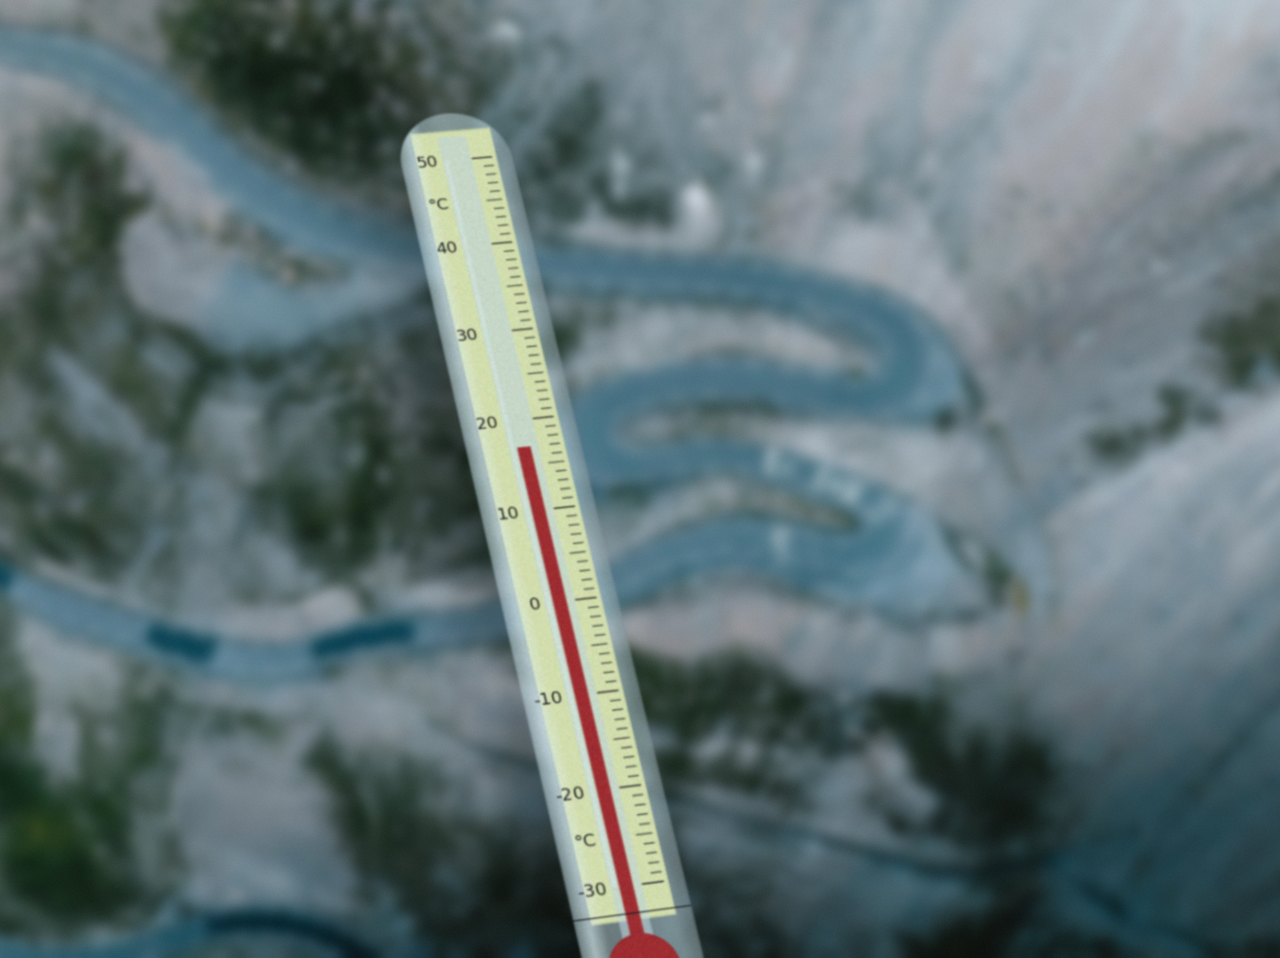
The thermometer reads 17 °C
